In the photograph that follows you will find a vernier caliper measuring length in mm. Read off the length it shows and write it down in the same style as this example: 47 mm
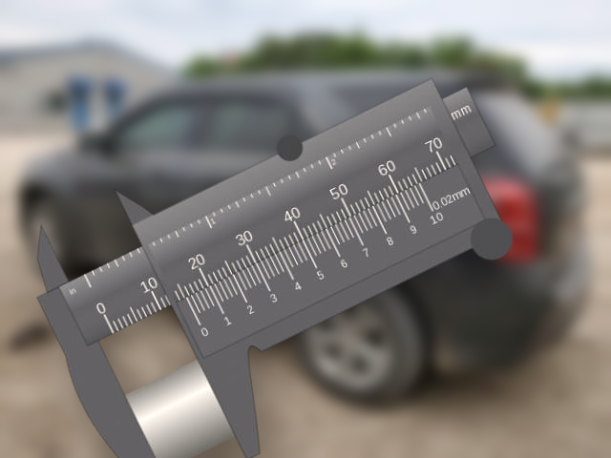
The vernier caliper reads 15.4 mm
